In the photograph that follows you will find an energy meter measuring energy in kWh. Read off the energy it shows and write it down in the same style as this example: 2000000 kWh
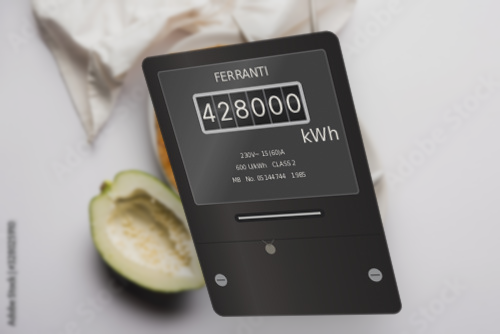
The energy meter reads 428000 kWh
